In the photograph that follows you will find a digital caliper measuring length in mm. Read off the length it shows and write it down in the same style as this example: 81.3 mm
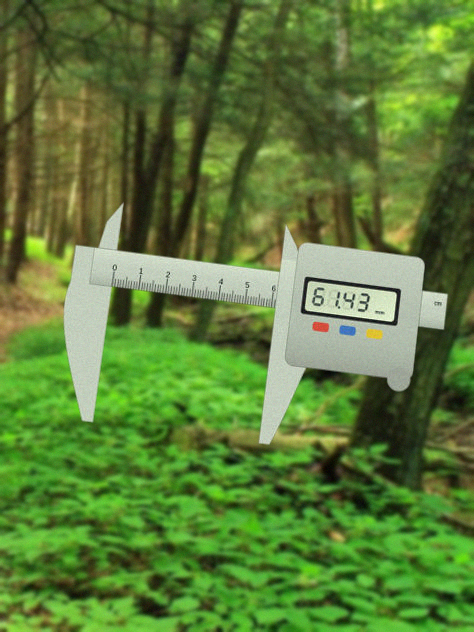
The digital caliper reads 61.43 mm
